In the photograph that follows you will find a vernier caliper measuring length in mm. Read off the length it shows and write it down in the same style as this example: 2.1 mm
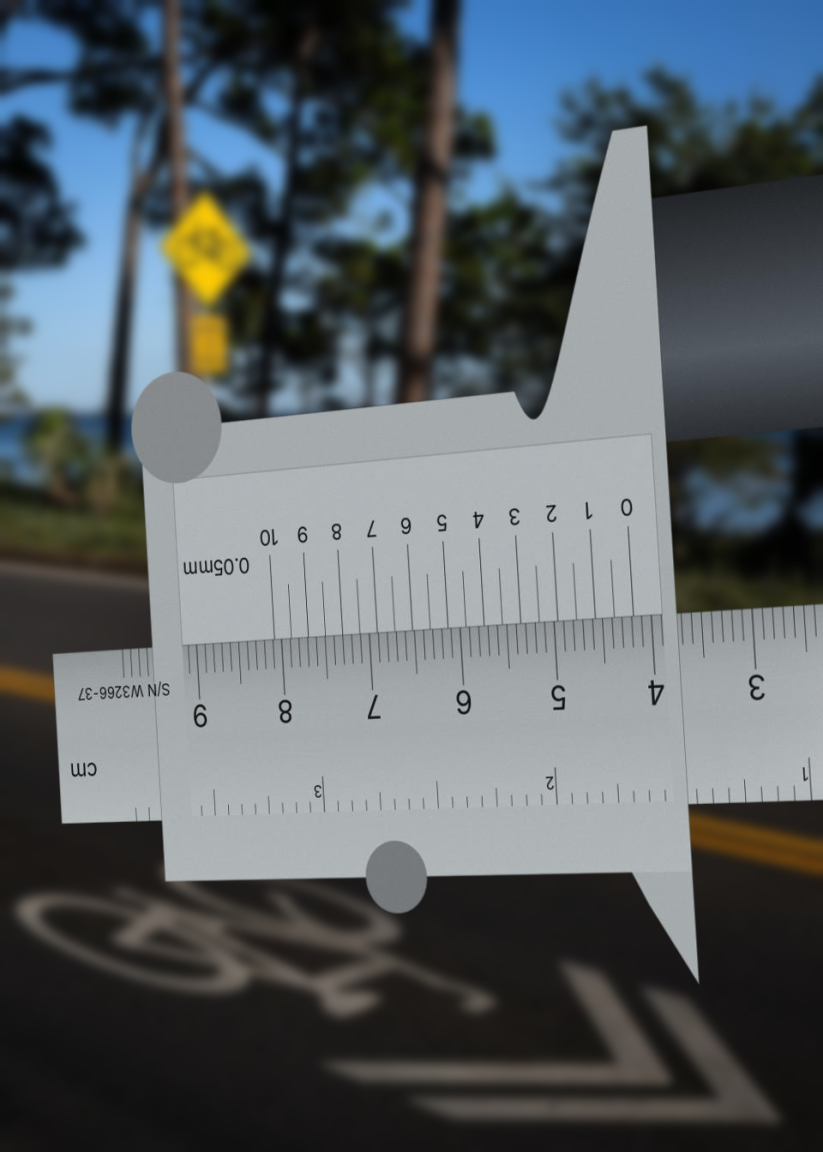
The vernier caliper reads 41.8 mm
